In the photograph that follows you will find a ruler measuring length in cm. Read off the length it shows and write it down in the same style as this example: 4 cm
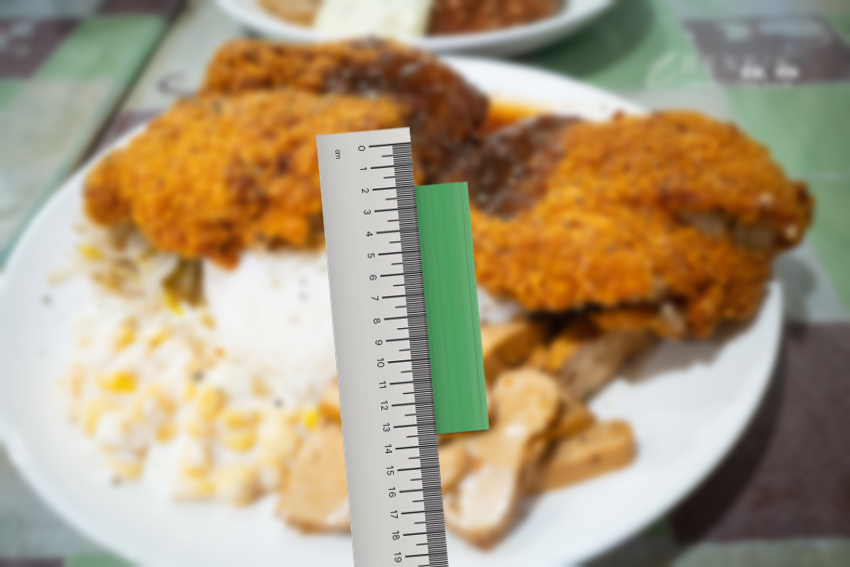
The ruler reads 11.5 cm
